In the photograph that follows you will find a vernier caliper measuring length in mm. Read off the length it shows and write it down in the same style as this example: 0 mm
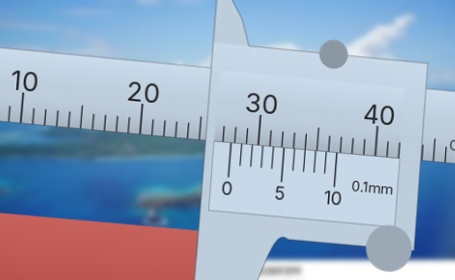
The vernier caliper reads 27.7 mm
